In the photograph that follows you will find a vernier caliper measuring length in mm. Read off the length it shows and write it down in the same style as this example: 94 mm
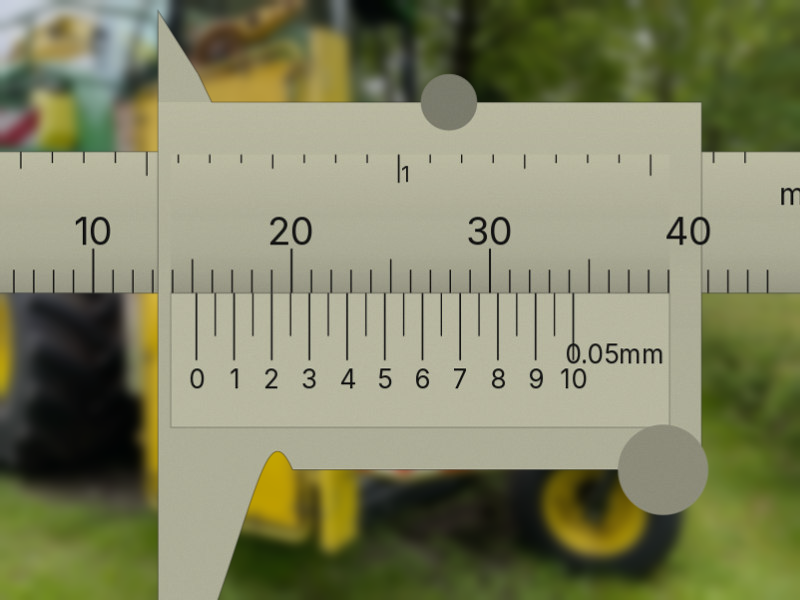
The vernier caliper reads 15.2 mm
